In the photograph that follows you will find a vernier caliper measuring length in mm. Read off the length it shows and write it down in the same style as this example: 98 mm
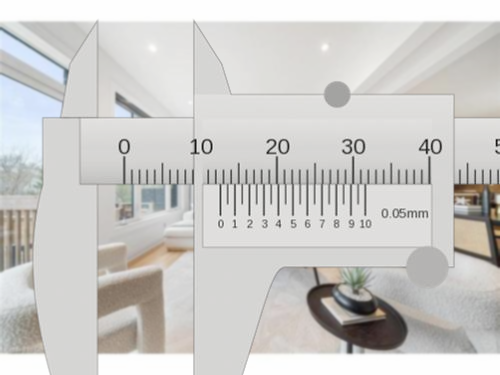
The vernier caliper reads 12.6 mm
